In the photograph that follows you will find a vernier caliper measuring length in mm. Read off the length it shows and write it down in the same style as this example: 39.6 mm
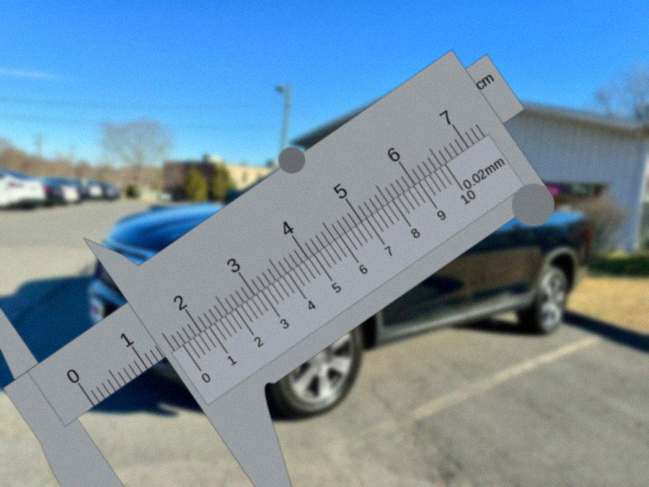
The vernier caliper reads 16.6 mm
